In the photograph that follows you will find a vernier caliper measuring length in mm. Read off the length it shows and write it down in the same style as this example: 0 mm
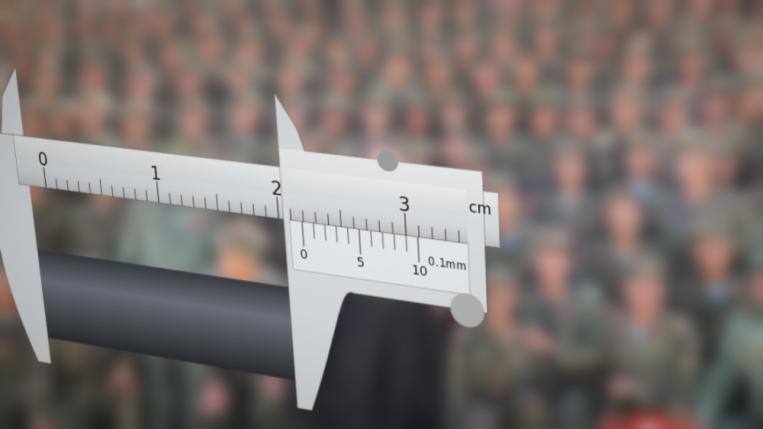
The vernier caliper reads 21.9 mm
